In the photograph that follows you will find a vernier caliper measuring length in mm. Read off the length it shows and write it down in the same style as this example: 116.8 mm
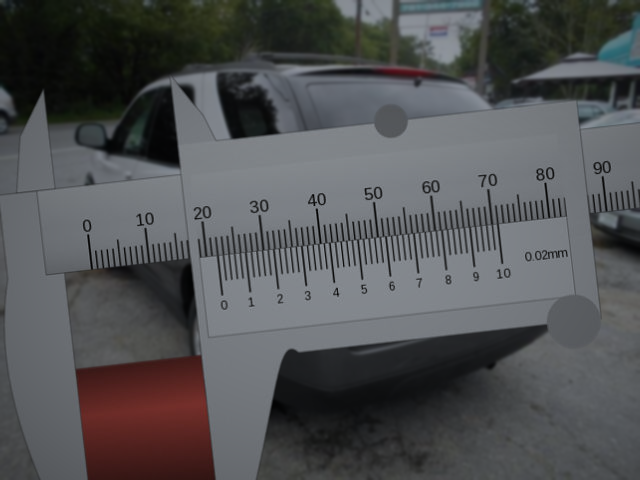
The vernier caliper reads 22.0 mm
